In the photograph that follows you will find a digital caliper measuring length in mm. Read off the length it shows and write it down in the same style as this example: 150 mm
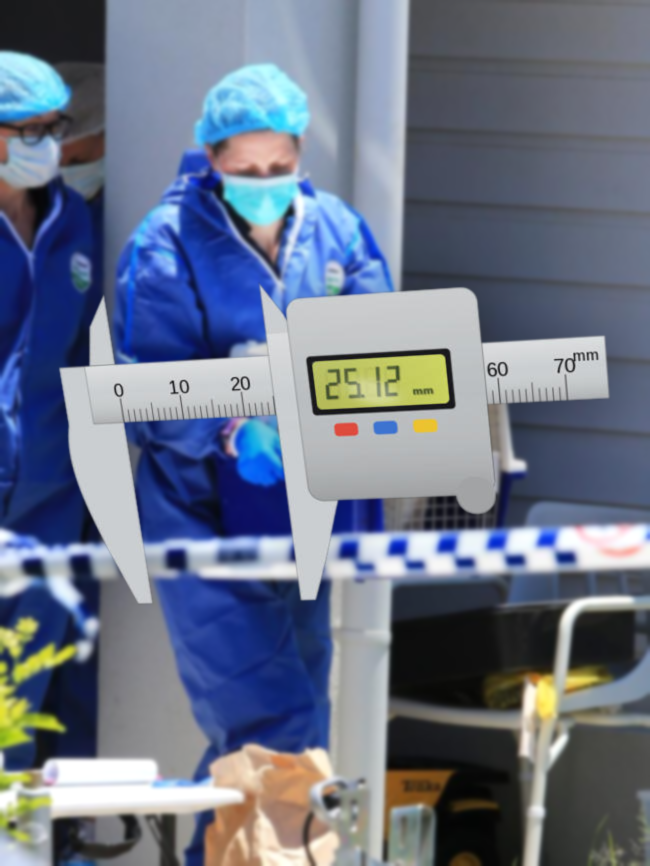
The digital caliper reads 25.12 mm
